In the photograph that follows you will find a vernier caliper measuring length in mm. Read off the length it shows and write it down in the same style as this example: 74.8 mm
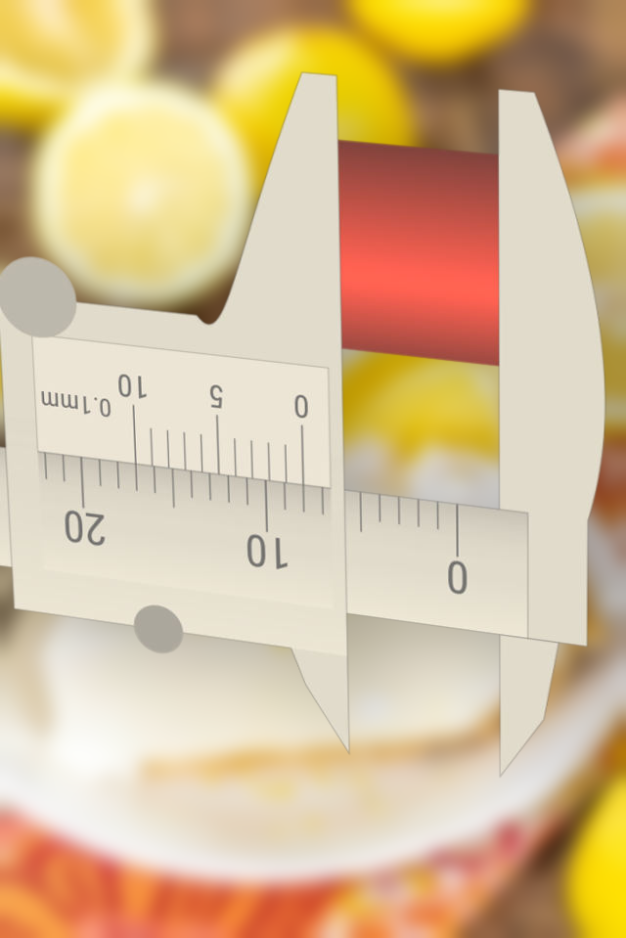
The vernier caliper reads 8.0 mm
